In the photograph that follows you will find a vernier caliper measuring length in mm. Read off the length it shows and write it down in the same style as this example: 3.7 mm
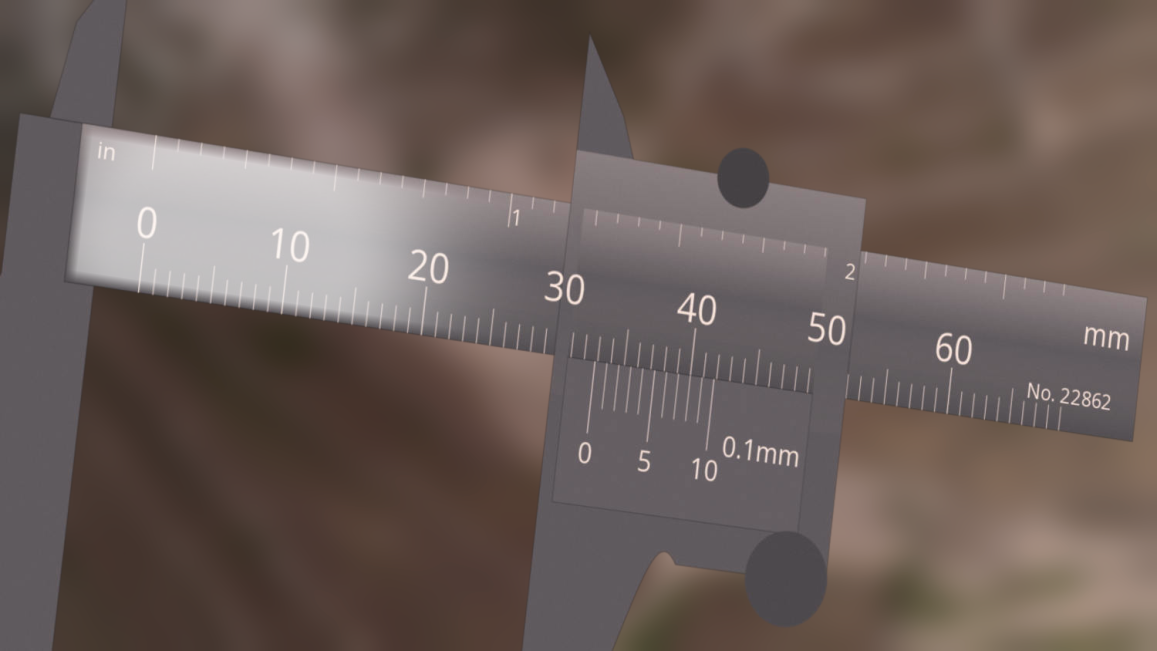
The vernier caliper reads 32.8 mm
